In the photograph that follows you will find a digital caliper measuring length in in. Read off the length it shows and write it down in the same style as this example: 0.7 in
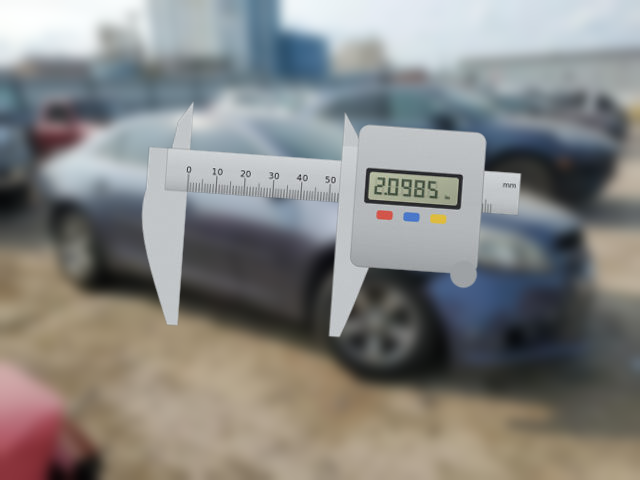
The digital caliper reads 2.0985 in
